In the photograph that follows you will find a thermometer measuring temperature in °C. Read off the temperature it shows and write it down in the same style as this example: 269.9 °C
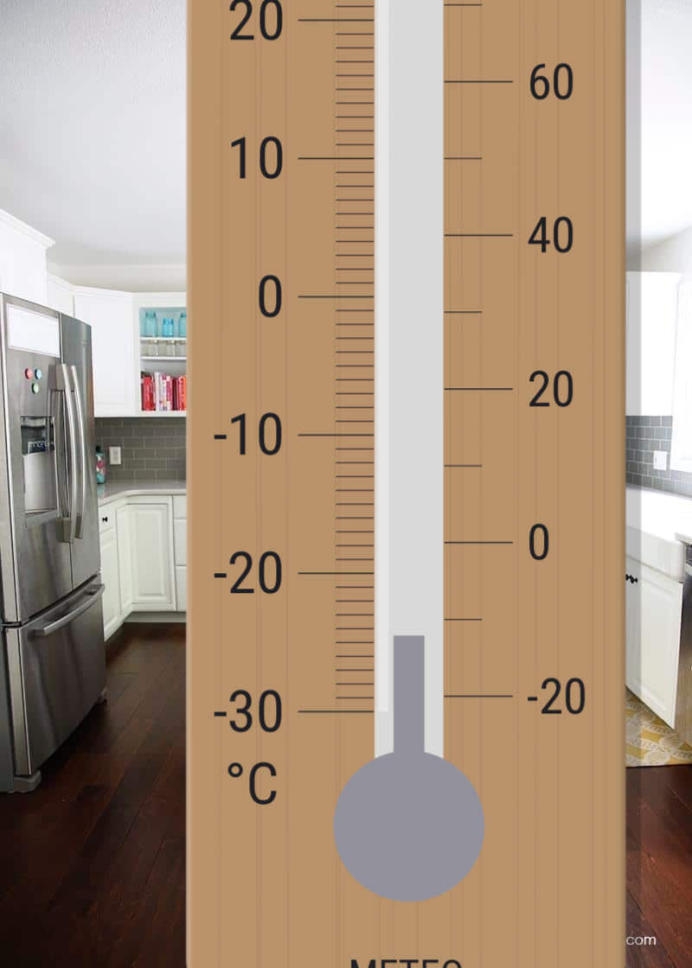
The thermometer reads -24.5 °C
